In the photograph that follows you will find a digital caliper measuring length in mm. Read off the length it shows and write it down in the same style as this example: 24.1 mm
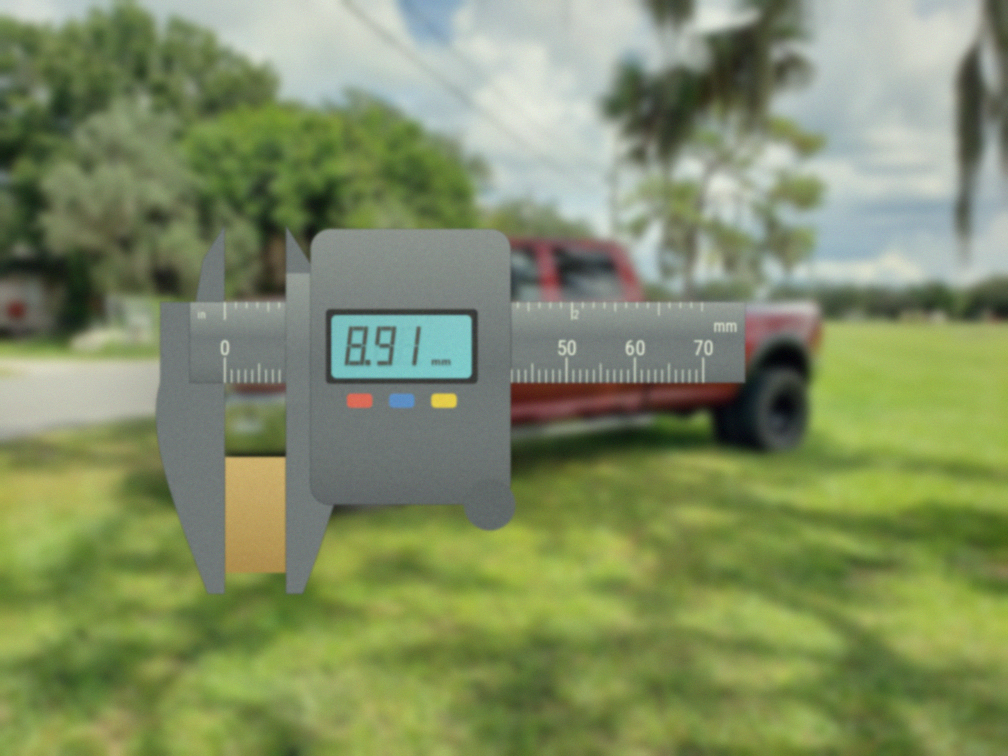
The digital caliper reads 8.91 mm
